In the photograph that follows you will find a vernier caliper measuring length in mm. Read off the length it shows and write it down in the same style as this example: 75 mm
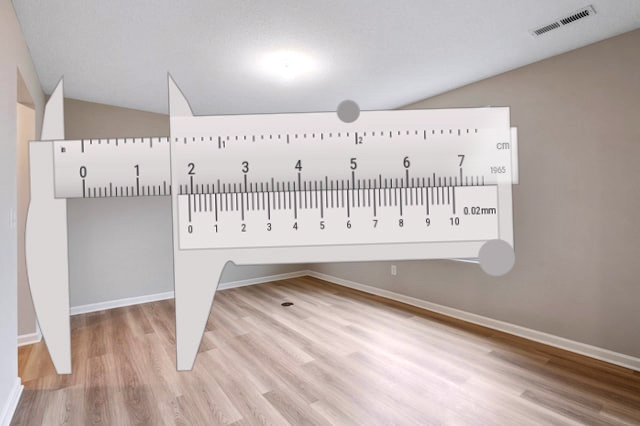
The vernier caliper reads 19.5 mm
